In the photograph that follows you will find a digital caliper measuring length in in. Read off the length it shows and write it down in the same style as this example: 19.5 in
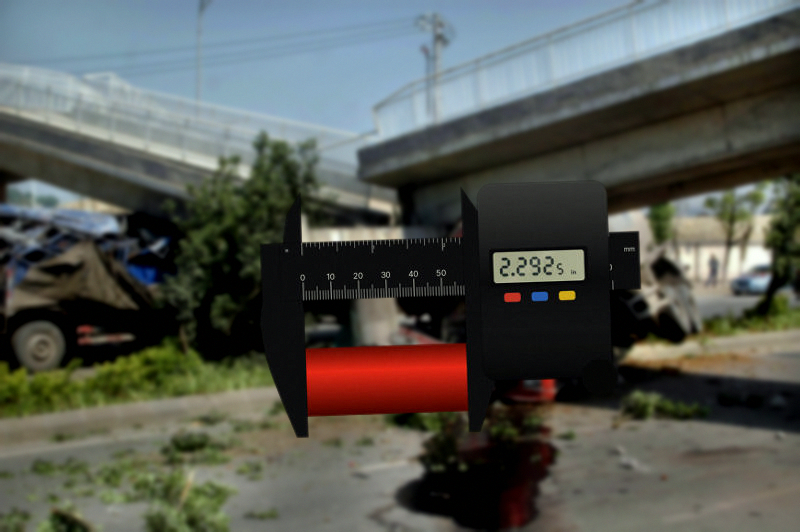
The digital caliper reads 2.2925 in
